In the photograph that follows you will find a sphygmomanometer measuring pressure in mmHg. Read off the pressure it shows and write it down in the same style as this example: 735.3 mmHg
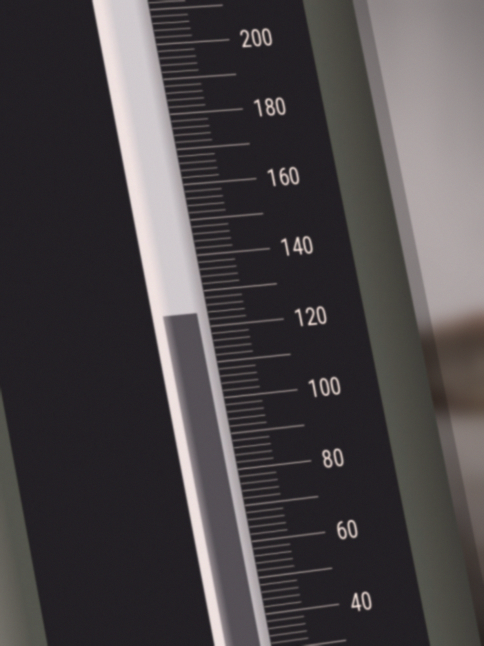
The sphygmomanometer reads 124 mmHg
